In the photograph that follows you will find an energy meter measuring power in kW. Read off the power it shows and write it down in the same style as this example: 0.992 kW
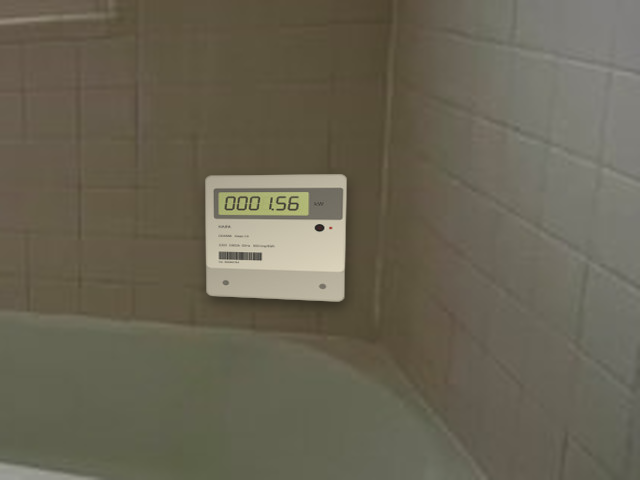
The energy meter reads 1.56 kW
